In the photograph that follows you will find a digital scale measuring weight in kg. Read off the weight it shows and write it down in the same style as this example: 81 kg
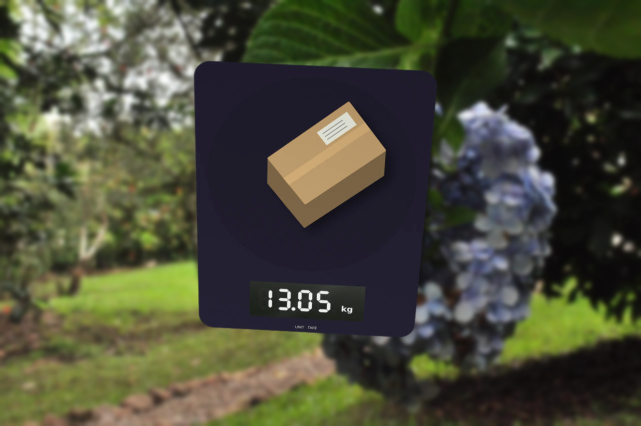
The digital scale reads 13.05 kg
